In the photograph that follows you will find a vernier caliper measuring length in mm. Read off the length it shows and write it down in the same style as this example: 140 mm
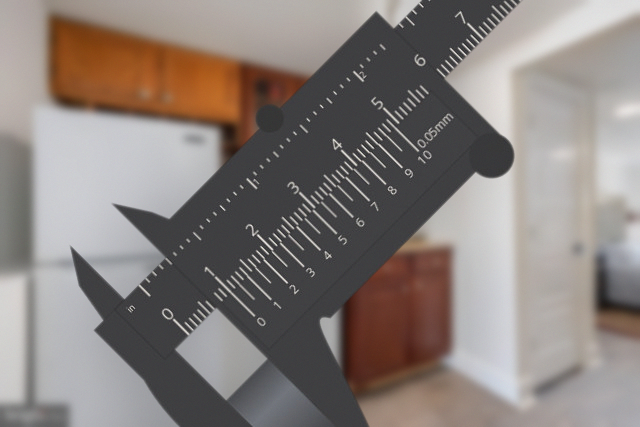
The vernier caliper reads 10.0 mm
